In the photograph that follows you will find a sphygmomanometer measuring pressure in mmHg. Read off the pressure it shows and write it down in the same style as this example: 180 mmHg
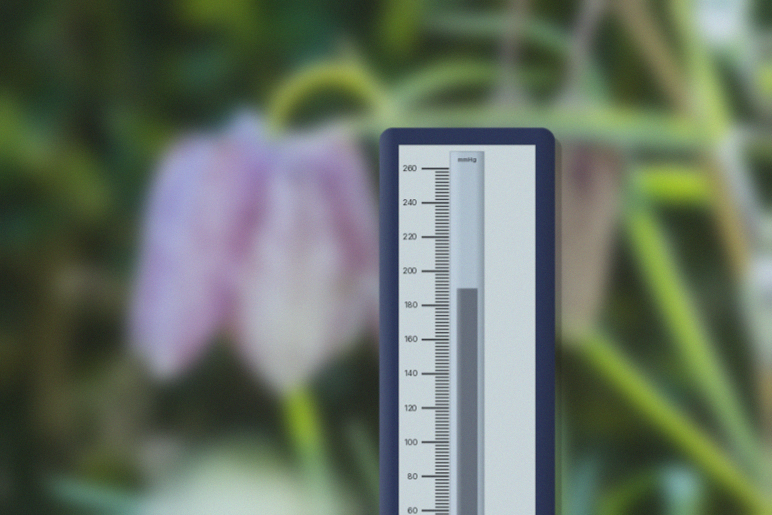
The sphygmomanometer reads 190 mmHg
